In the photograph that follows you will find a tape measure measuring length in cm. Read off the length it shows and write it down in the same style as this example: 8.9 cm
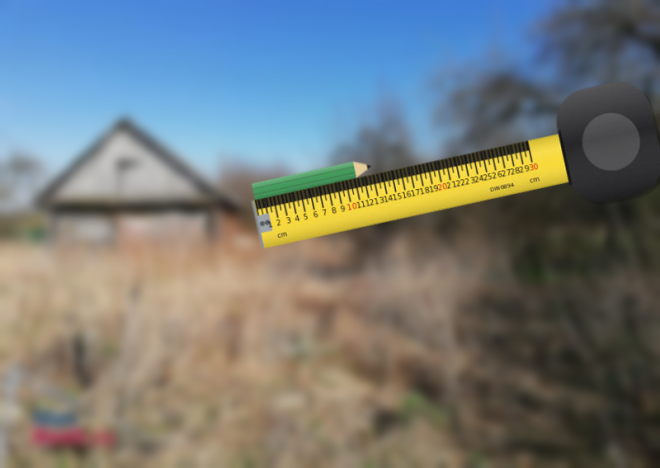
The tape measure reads 13 cm
